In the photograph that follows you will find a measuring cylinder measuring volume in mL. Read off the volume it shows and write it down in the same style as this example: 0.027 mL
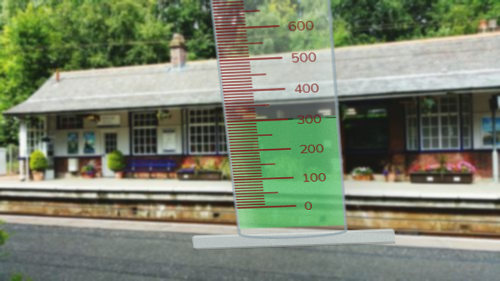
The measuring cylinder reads 300 mL
